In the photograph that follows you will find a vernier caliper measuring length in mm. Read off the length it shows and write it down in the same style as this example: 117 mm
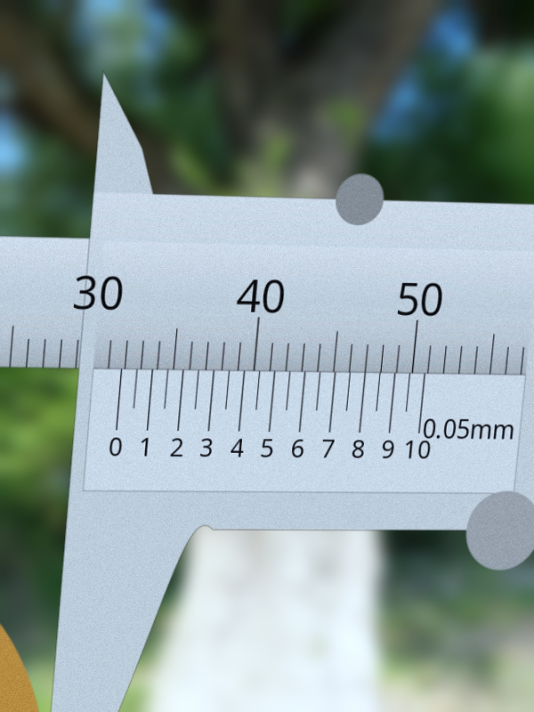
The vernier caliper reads 31.8 mm
